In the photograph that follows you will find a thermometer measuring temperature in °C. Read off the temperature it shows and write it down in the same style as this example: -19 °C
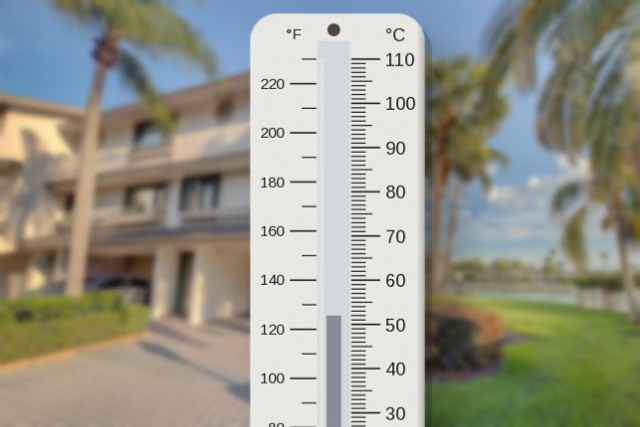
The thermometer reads 52 °C
